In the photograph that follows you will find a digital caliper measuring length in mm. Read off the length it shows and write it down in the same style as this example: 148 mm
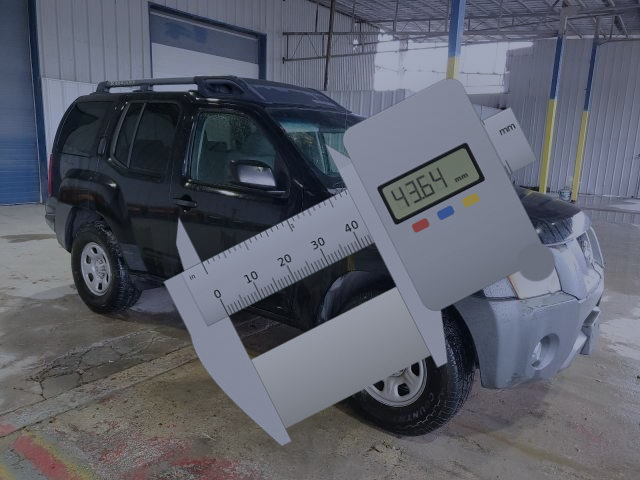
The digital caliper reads 43.64 mm
